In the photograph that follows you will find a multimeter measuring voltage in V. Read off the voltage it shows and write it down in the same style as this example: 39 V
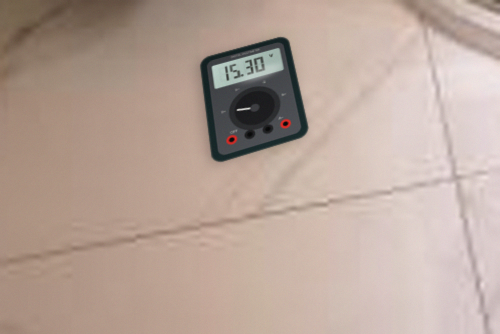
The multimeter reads 15.30 V
